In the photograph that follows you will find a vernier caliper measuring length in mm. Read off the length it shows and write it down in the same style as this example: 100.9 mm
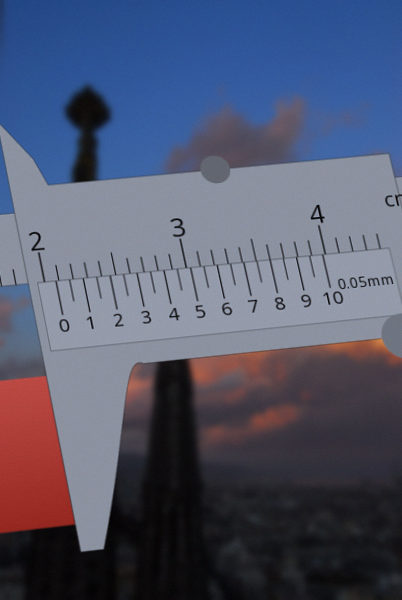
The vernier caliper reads 20.8 mm
